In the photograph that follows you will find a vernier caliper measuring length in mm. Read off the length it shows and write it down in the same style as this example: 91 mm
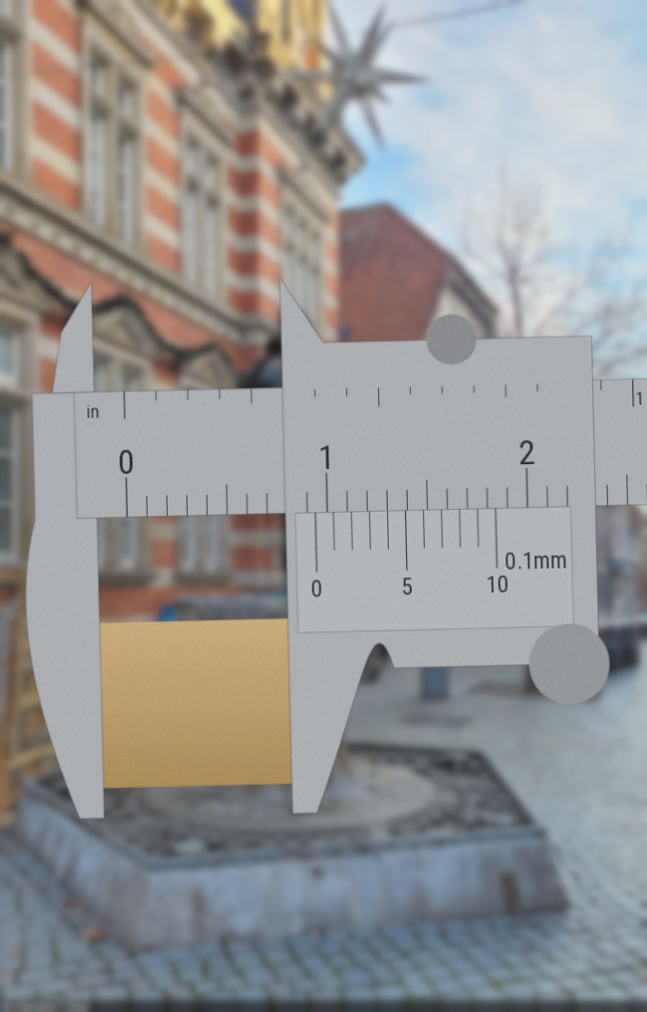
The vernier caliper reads 9.4 mm
